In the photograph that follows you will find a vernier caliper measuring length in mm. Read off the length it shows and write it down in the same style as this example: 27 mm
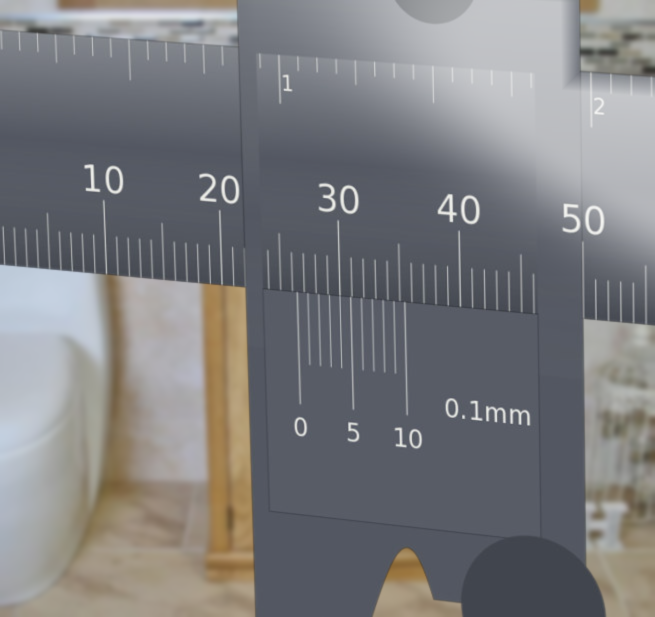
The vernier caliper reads 26.4 mm
